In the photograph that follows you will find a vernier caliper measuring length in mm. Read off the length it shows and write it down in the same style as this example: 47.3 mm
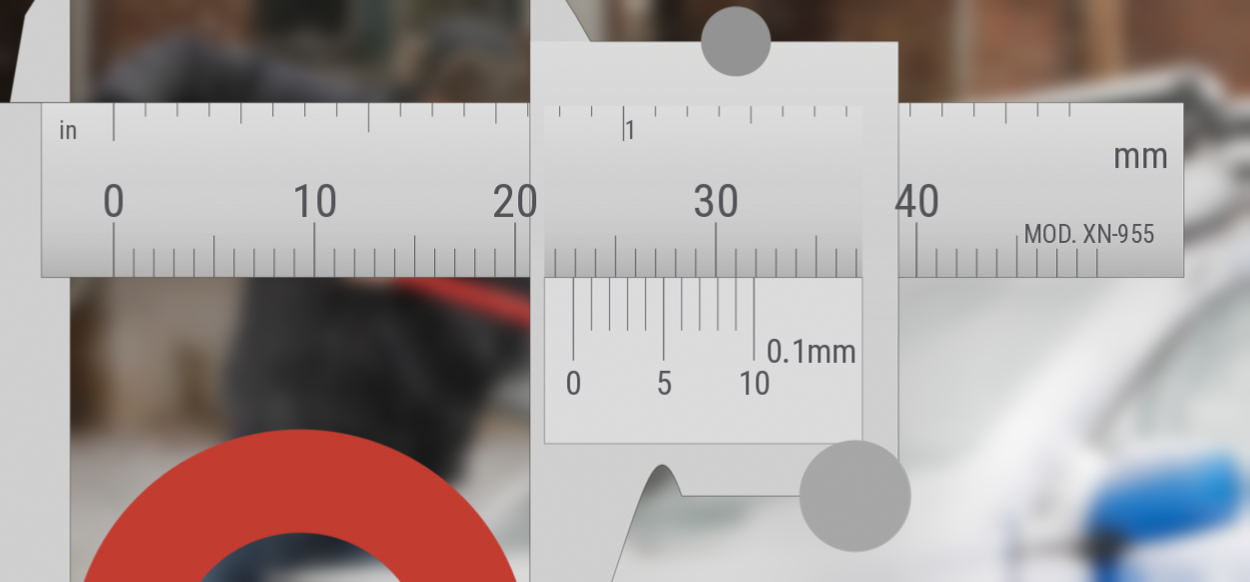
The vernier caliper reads 22.9 mm
